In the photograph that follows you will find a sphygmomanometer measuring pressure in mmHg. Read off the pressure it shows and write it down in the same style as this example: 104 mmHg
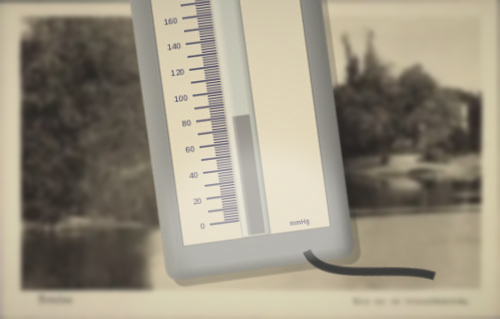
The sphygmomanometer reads 80 mmHg
